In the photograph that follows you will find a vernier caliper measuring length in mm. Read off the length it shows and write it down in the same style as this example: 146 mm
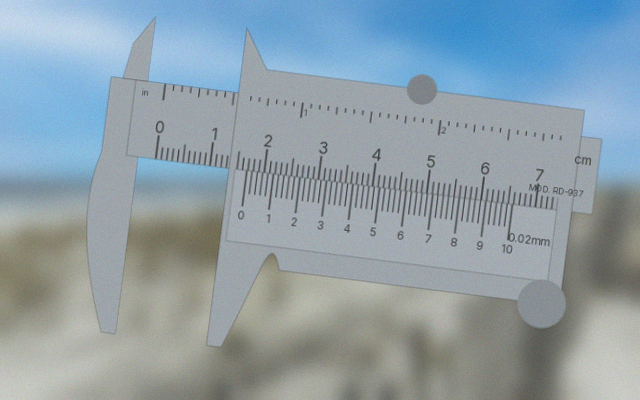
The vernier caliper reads 16.8 mm
